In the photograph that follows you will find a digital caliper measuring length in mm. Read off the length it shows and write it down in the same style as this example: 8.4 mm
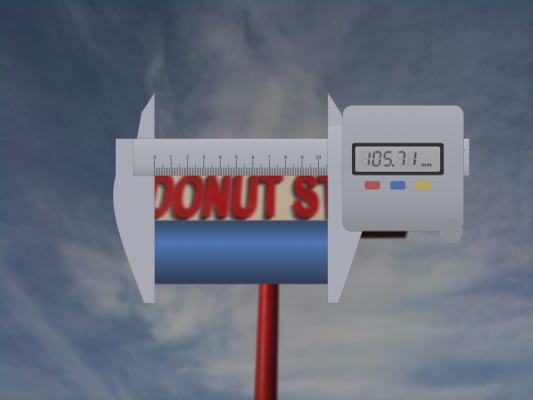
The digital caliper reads 105.71 mm
